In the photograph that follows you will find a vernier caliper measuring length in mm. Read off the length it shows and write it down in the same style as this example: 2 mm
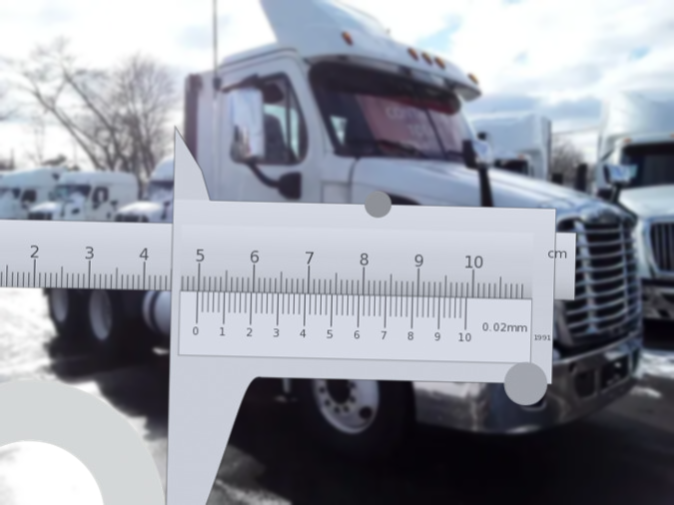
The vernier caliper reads 49.8 mm
